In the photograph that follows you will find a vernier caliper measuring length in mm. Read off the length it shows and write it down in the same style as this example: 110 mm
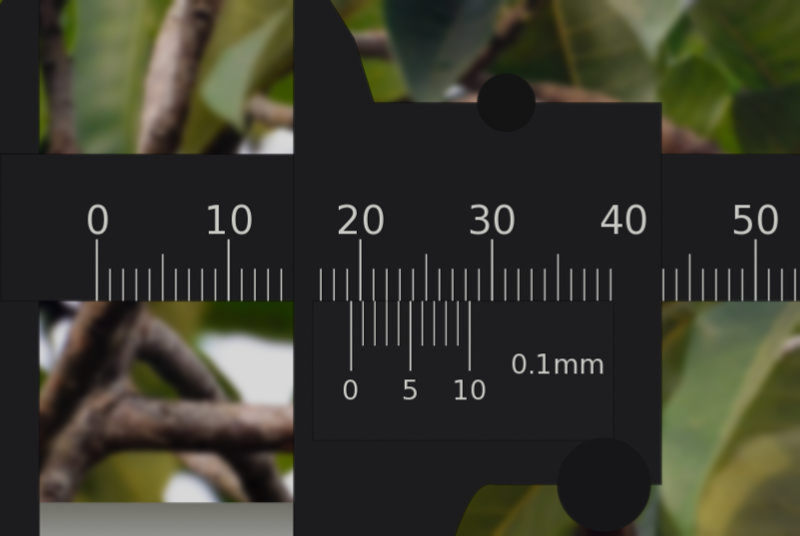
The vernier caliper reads 19.3 mm
